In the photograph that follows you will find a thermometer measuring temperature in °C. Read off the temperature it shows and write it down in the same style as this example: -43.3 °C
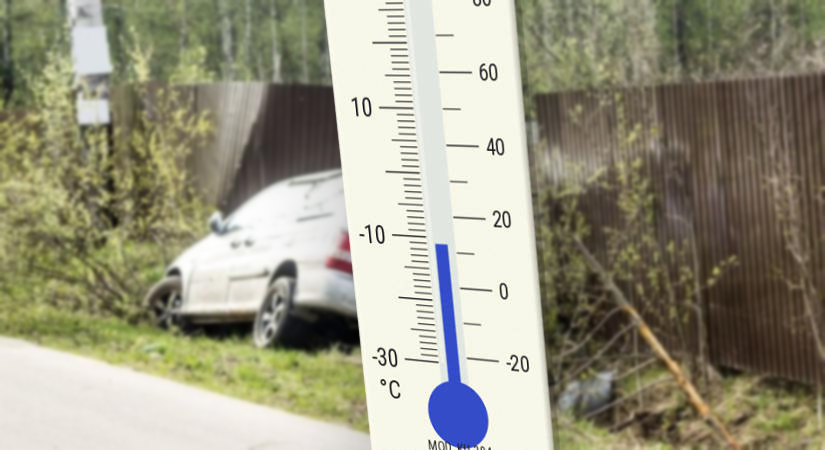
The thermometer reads -11 °C
